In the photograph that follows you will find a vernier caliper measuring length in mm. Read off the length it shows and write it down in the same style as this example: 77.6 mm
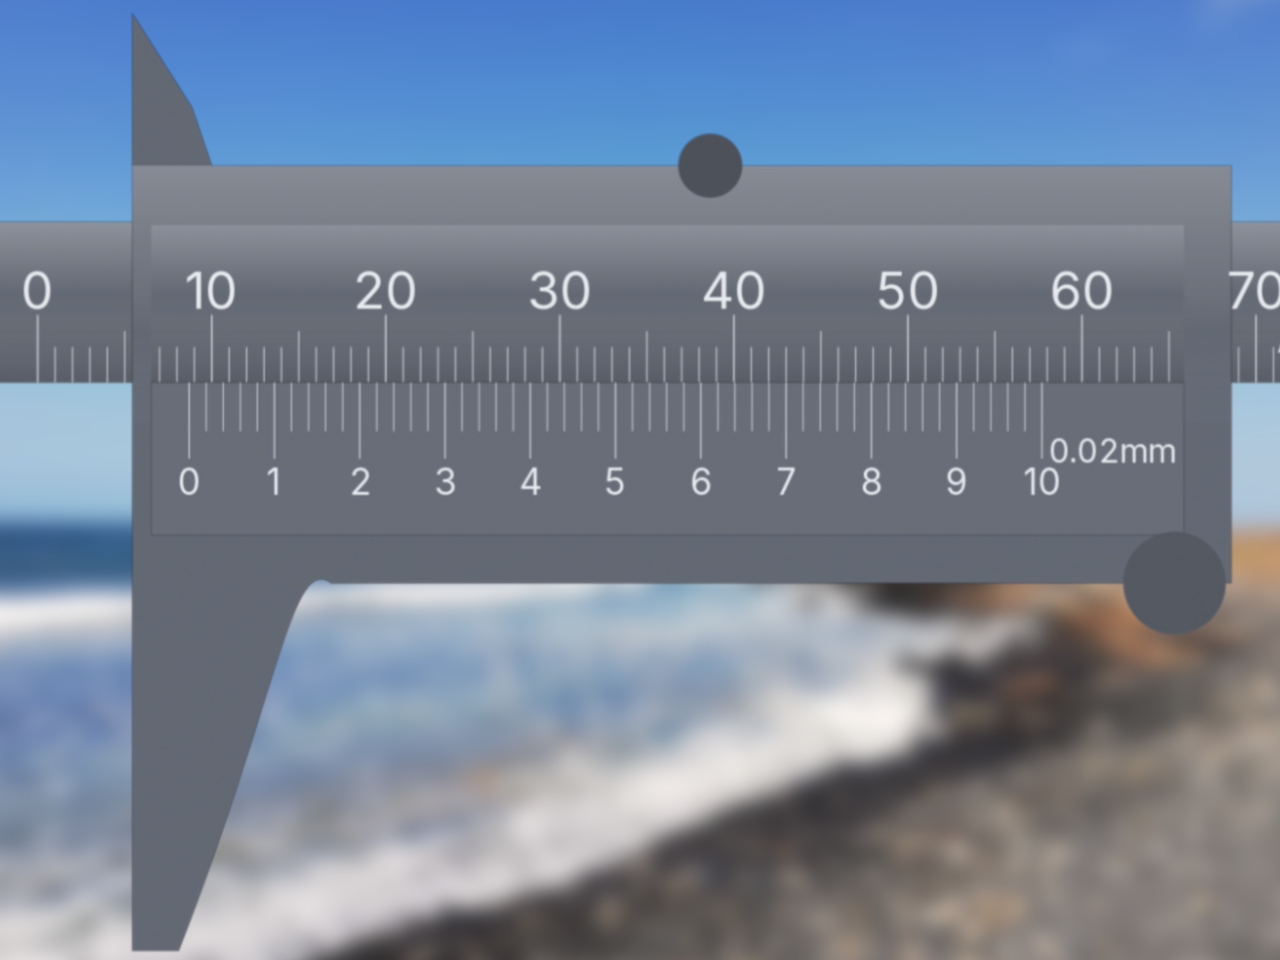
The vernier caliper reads 8.7 mm
